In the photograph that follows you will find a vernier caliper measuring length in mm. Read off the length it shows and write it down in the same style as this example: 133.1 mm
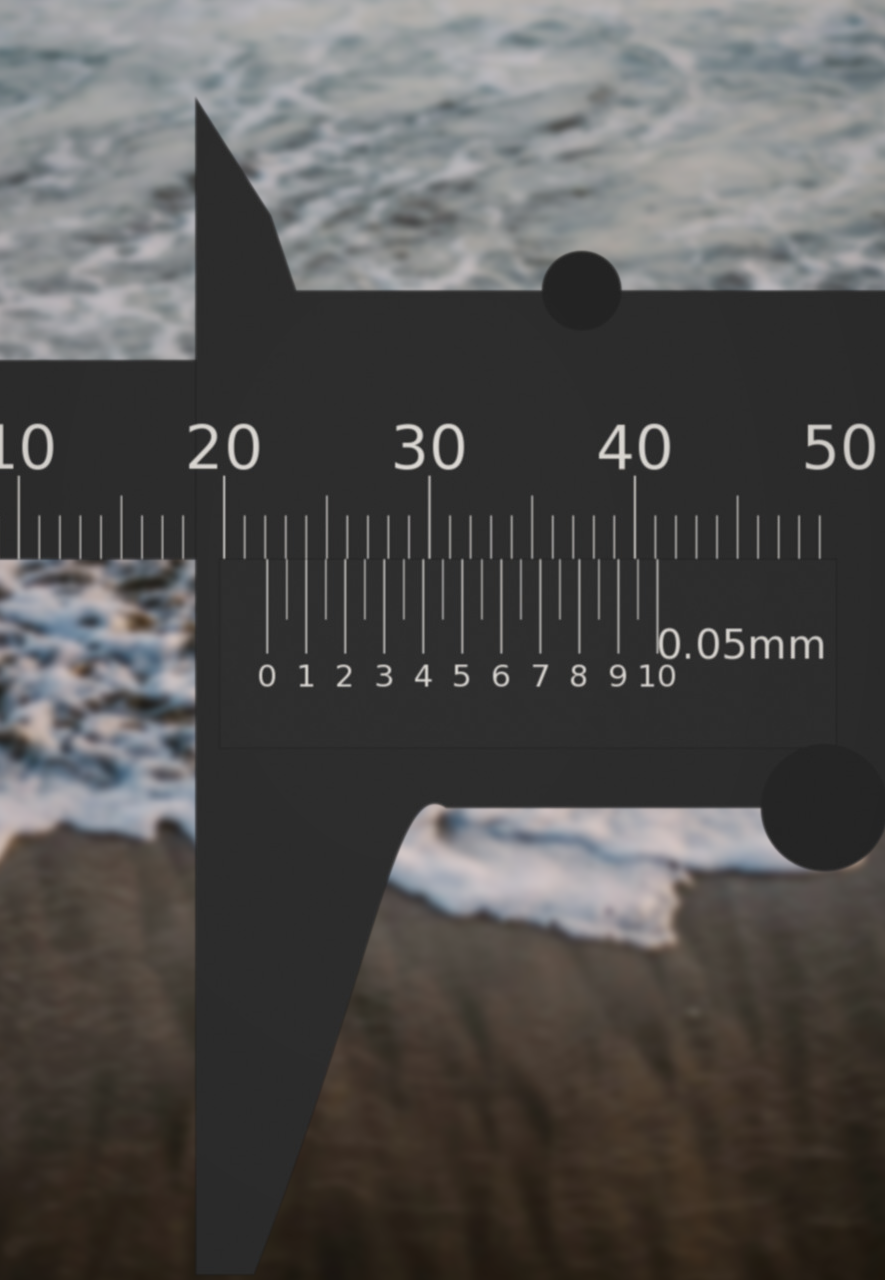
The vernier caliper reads 22.1 mm
